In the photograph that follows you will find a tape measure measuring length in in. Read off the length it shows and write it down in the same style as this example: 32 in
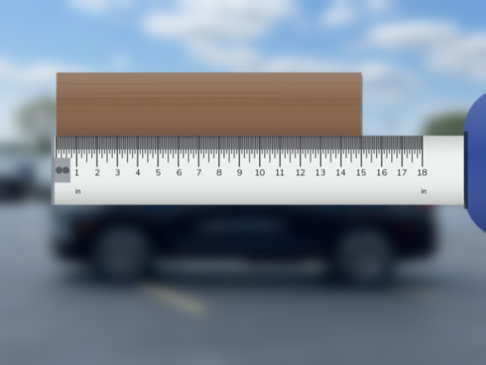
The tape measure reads 15 in
